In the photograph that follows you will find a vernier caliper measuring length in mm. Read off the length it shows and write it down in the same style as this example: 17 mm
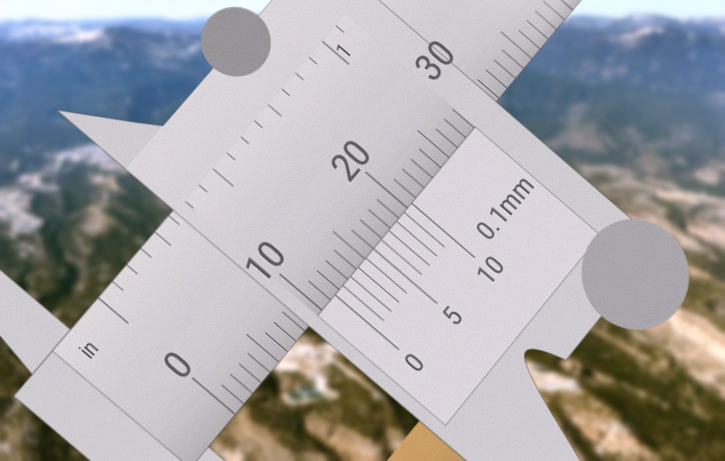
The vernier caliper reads 11.5 mm
